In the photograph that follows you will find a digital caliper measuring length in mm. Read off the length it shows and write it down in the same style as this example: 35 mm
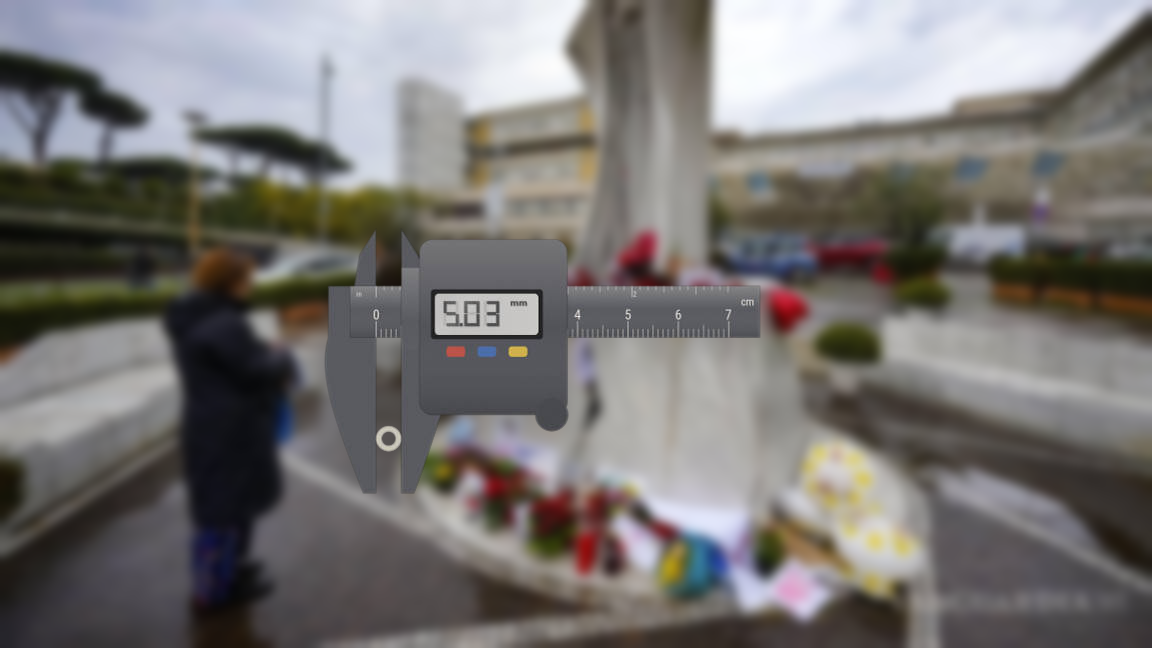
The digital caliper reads 5.03 mm
